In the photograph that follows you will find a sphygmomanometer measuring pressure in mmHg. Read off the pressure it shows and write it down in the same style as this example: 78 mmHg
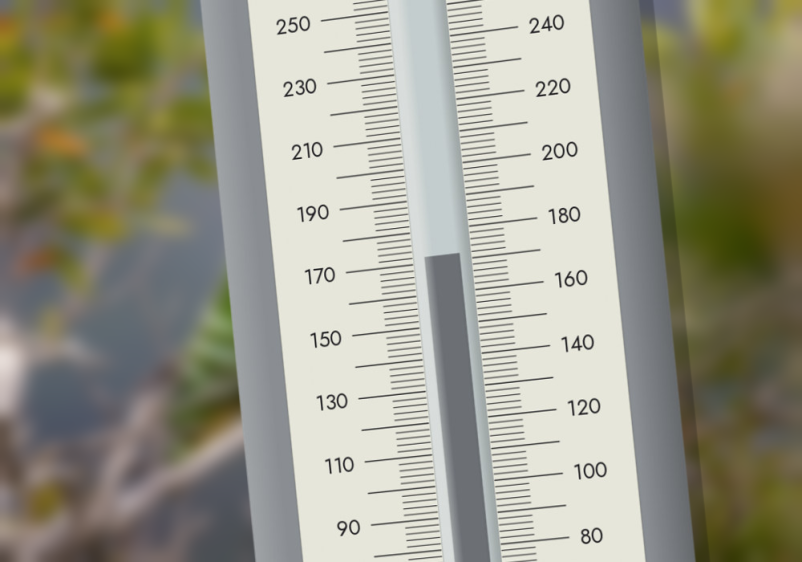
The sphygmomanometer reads 172 mmHg
